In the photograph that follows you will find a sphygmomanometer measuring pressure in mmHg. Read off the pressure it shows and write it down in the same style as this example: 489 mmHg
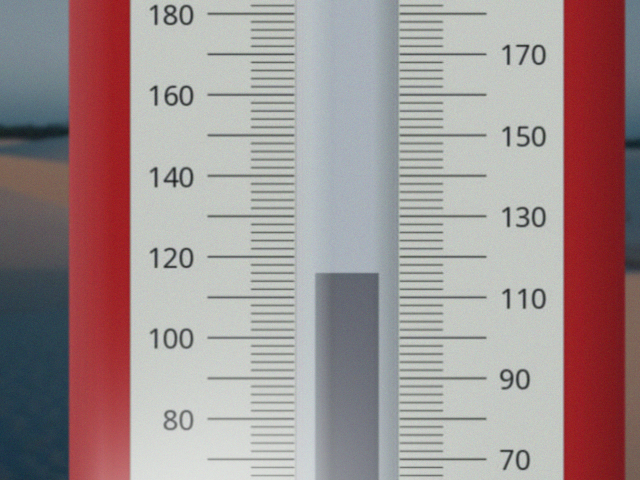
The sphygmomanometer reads 116 mmHg
